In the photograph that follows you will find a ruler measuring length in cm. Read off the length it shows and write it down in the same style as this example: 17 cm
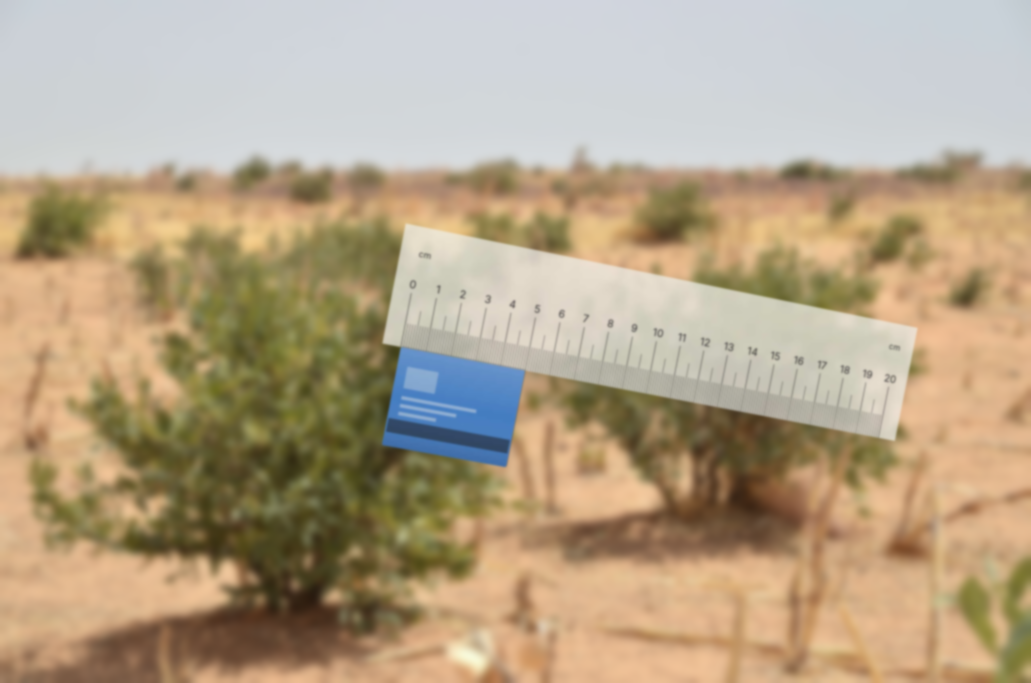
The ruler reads 5 cm
